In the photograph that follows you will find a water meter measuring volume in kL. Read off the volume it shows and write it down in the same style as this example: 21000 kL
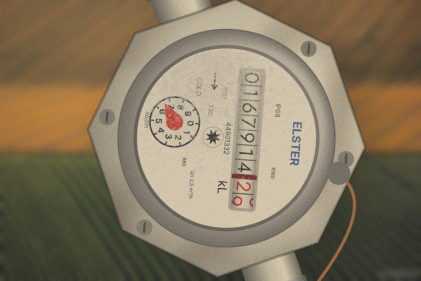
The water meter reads 167914.286 kL
